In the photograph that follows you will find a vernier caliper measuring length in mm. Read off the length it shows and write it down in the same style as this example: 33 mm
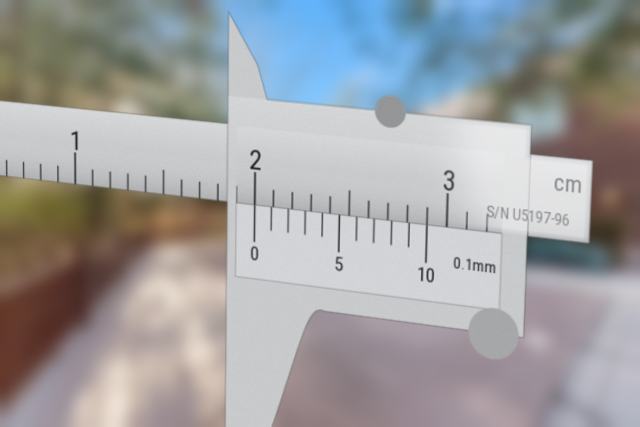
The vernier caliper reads 20.0 mm
